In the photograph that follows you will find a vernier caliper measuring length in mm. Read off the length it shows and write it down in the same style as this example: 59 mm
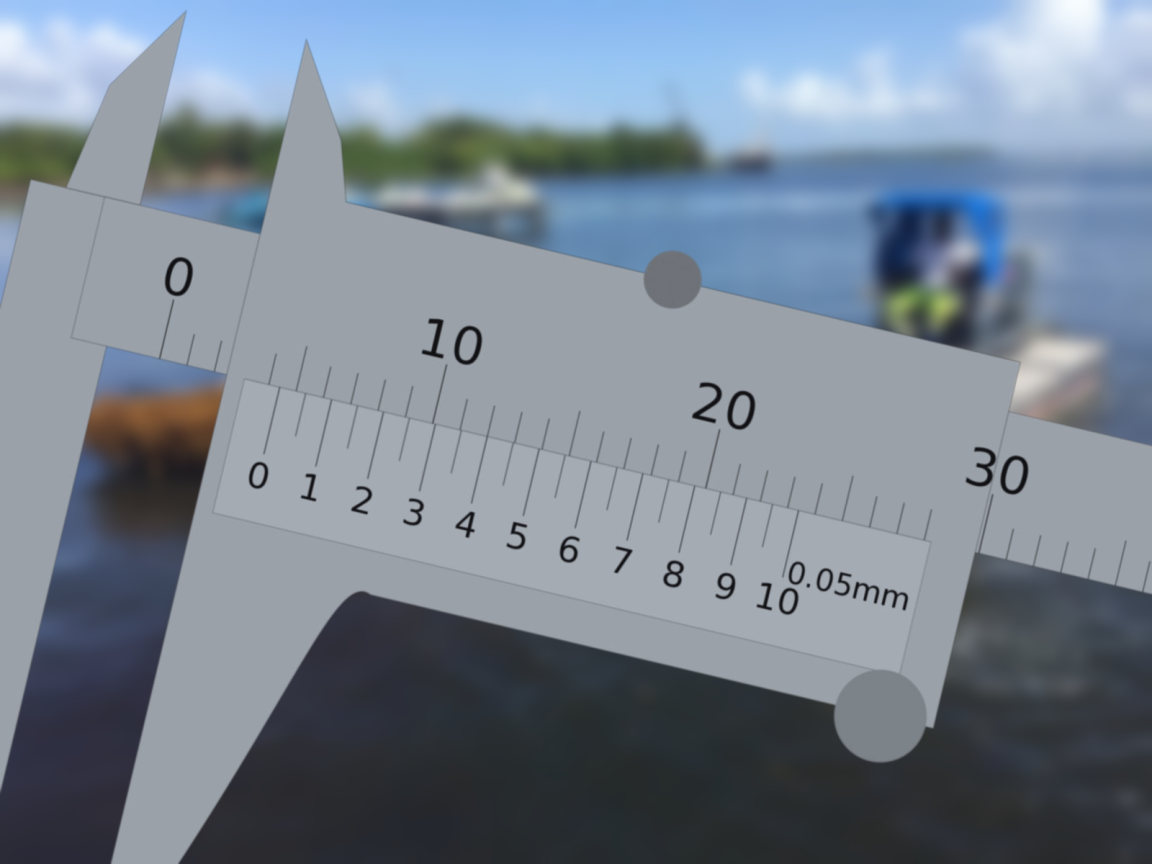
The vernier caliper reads 4.40 mm
